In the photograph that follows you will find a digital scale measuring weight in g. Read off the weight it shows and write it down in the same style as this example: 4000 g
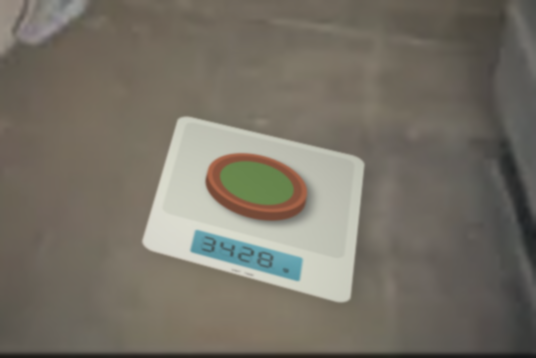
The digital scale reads 3428 g
